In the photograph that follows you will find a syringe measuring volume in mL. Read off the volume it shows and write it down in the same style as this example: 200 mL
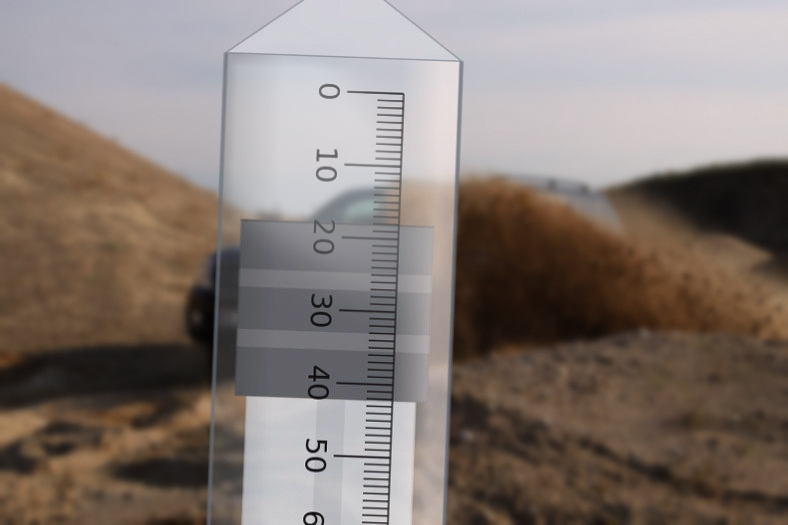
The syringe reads 18 mL
